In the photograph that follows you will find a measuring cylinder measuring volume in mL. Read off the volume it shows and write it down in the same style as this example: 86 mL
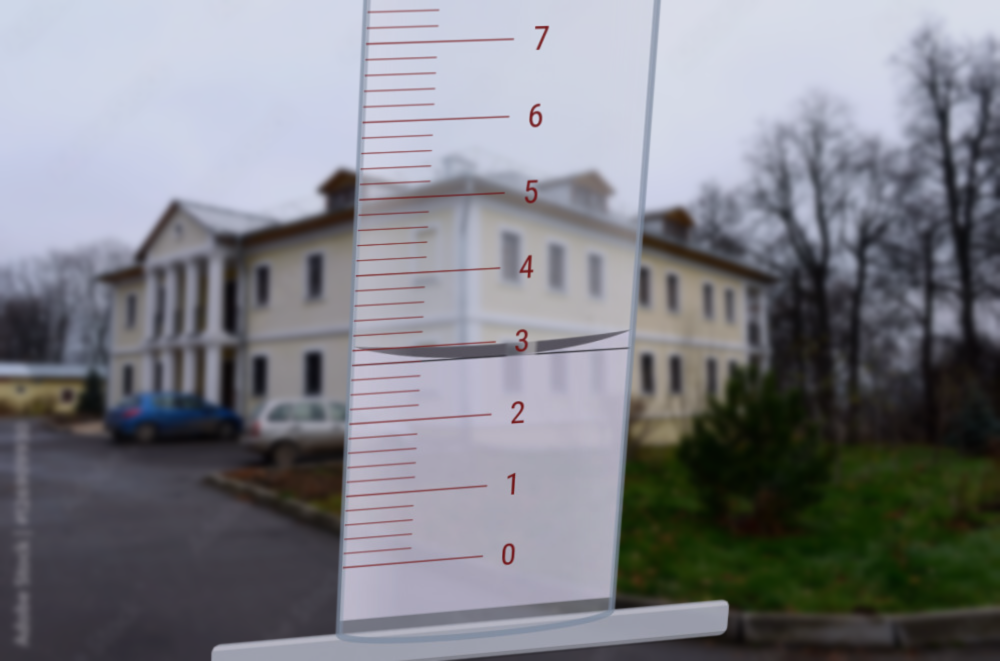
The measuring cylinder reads 2.8 mL
